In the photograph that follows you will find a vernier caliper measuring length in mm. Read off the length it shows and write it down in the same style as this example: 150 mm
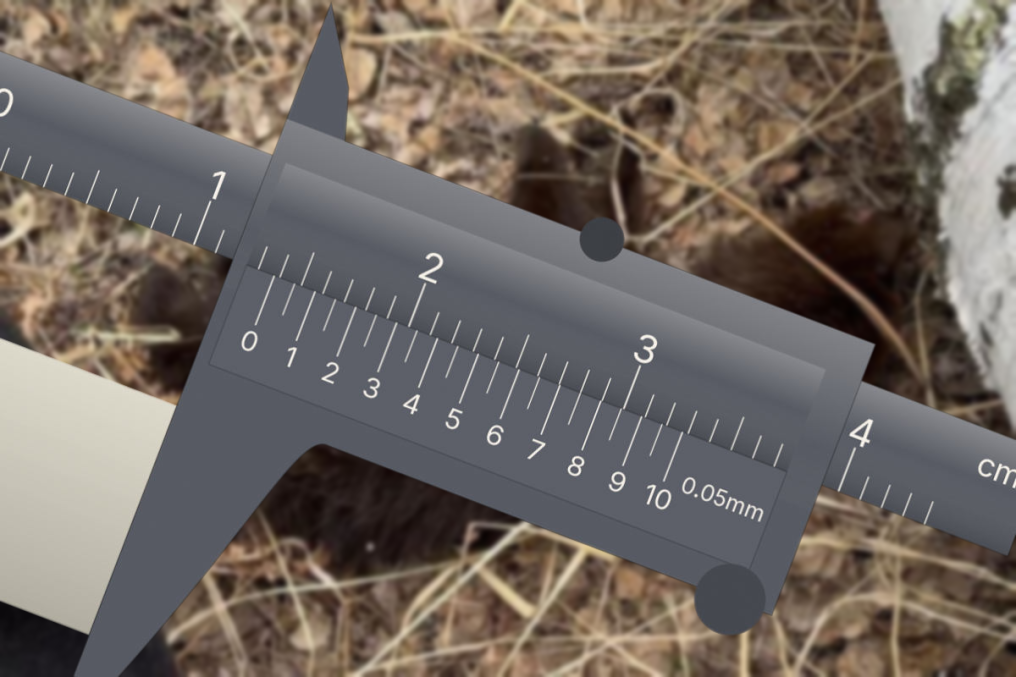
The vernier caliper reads 13.75 mm
